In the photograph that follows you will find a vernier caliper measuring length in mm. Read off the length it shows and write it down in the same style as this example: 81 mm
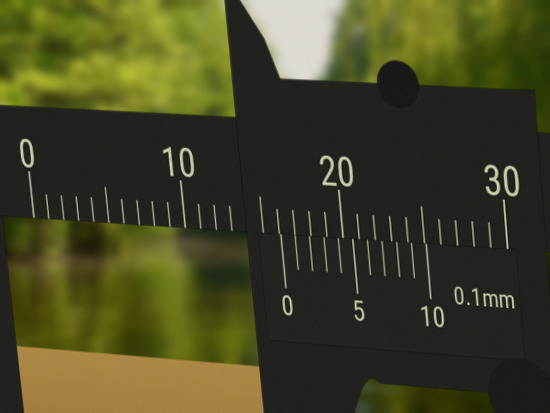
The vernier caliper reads 16.1 mm
